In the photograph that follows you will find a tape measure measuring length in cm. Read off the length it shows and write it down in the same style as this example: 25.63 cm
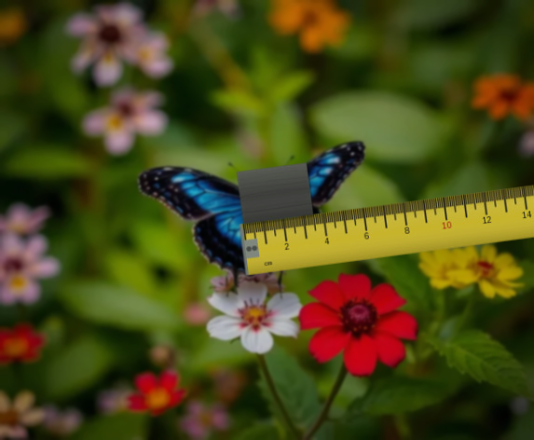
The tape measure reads 3.5 cm
